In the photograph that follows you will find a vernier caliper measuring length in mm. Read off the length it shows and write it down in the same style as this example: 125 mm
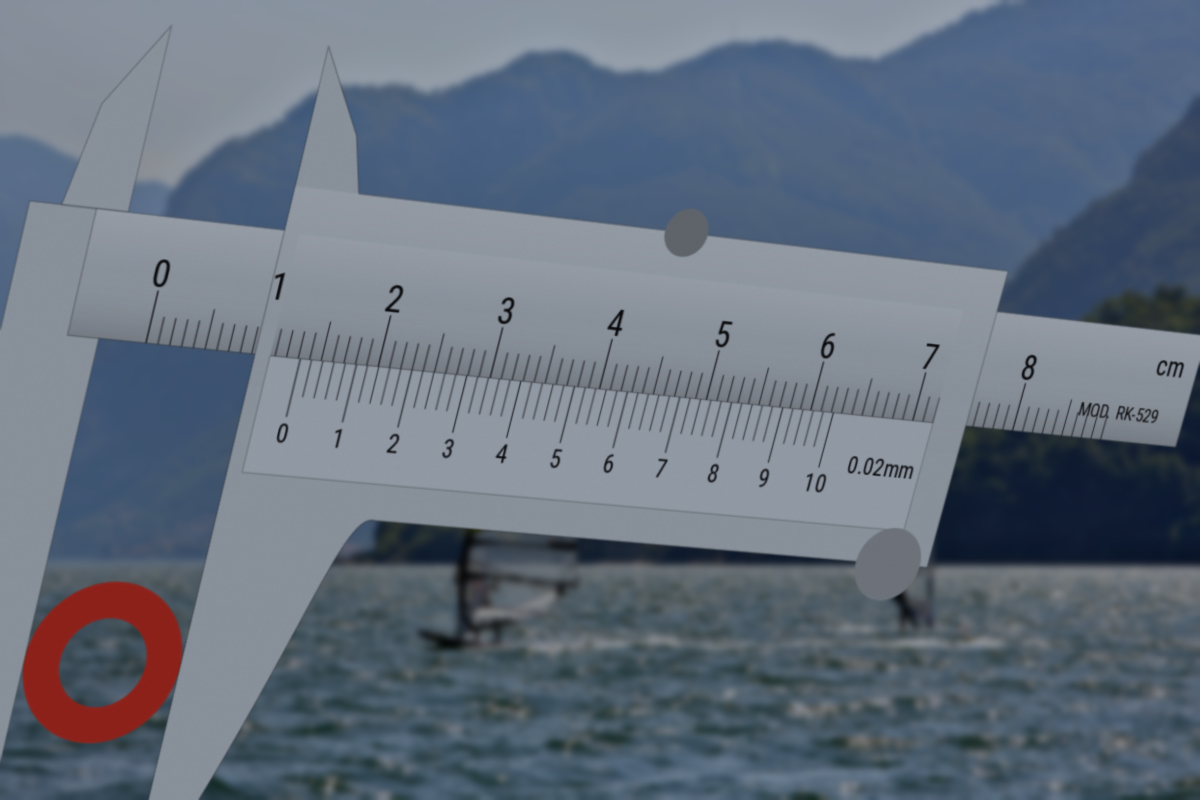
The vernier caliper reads 13.2 mm
